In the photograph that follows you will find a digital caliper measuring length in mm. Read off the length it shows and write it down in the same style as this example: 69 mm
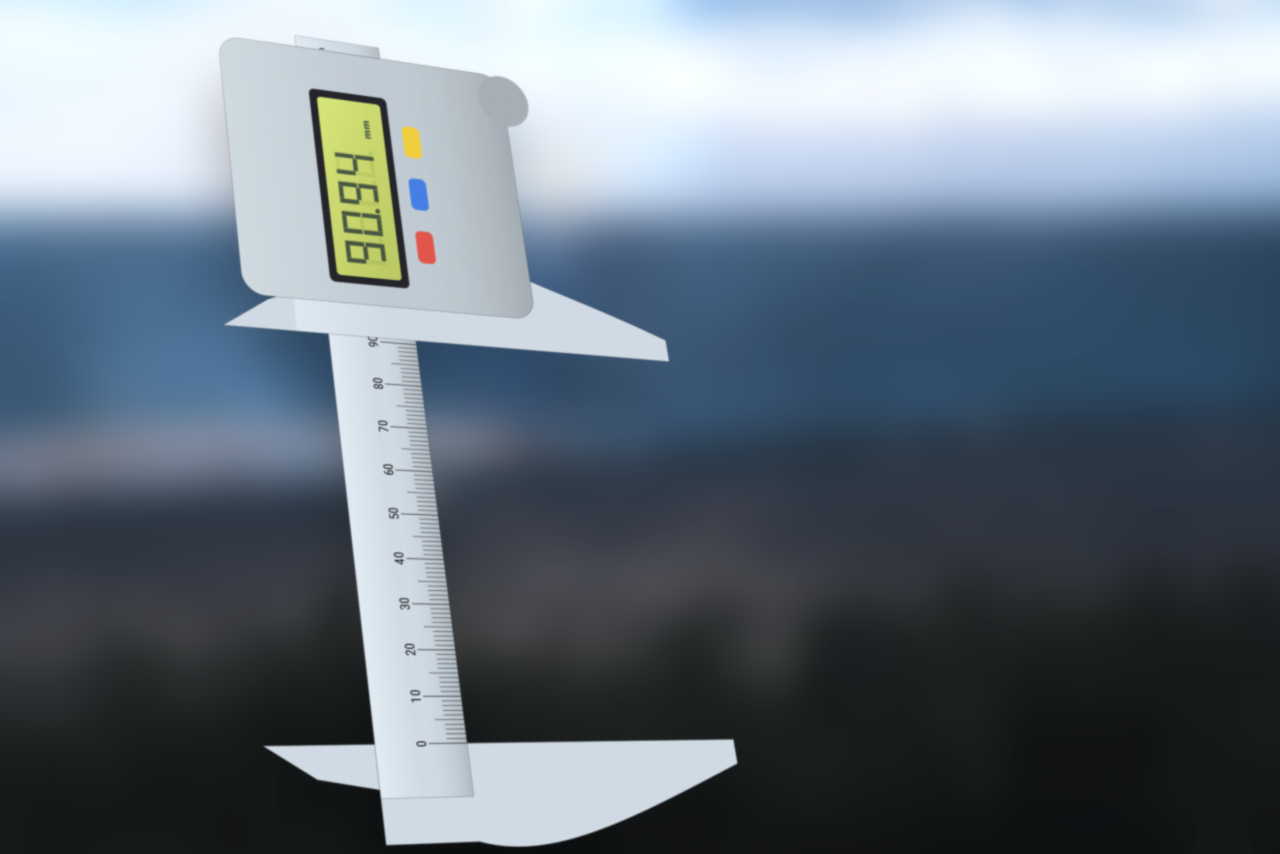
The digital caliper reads 90.94 mm
